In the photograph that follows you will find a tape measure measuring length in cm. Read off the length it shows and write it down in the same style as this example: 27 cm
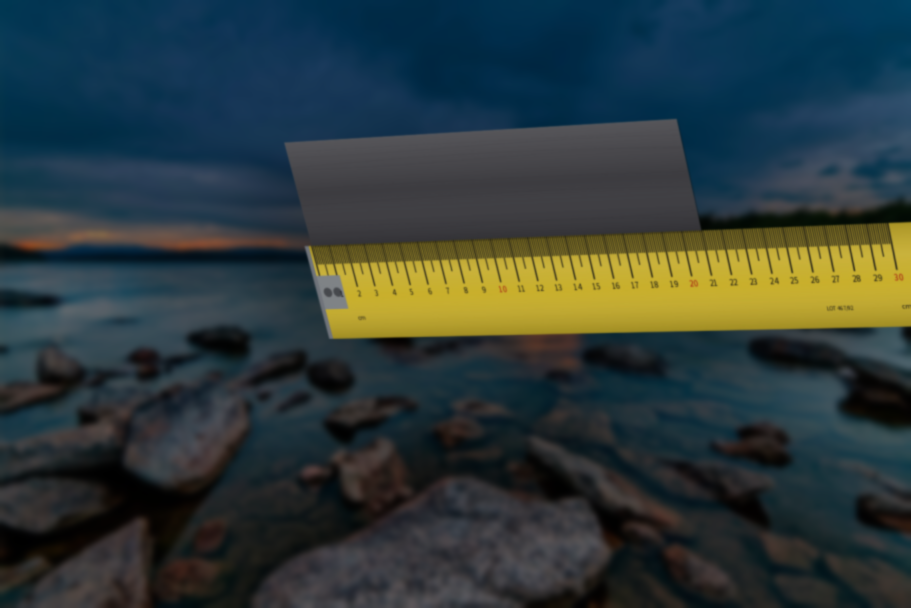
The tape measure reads 21 cm
